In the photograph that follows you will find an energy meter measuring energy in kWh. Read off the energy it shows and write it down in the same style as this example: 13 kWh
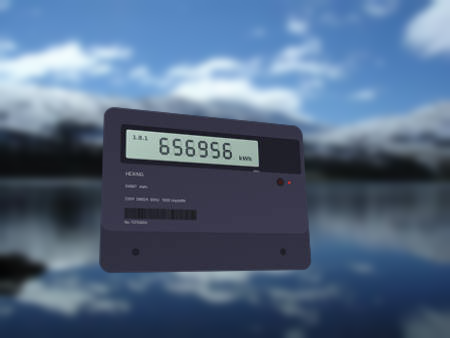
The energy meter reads 656956 kWh
